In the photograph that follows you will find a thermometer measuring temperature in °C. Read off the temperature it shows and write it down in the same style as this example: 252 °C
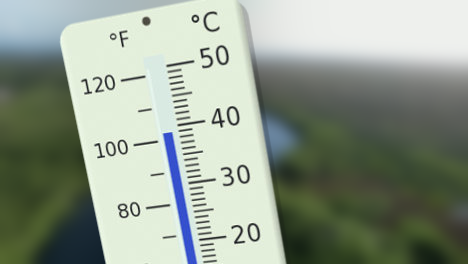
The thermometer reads 39 °C
